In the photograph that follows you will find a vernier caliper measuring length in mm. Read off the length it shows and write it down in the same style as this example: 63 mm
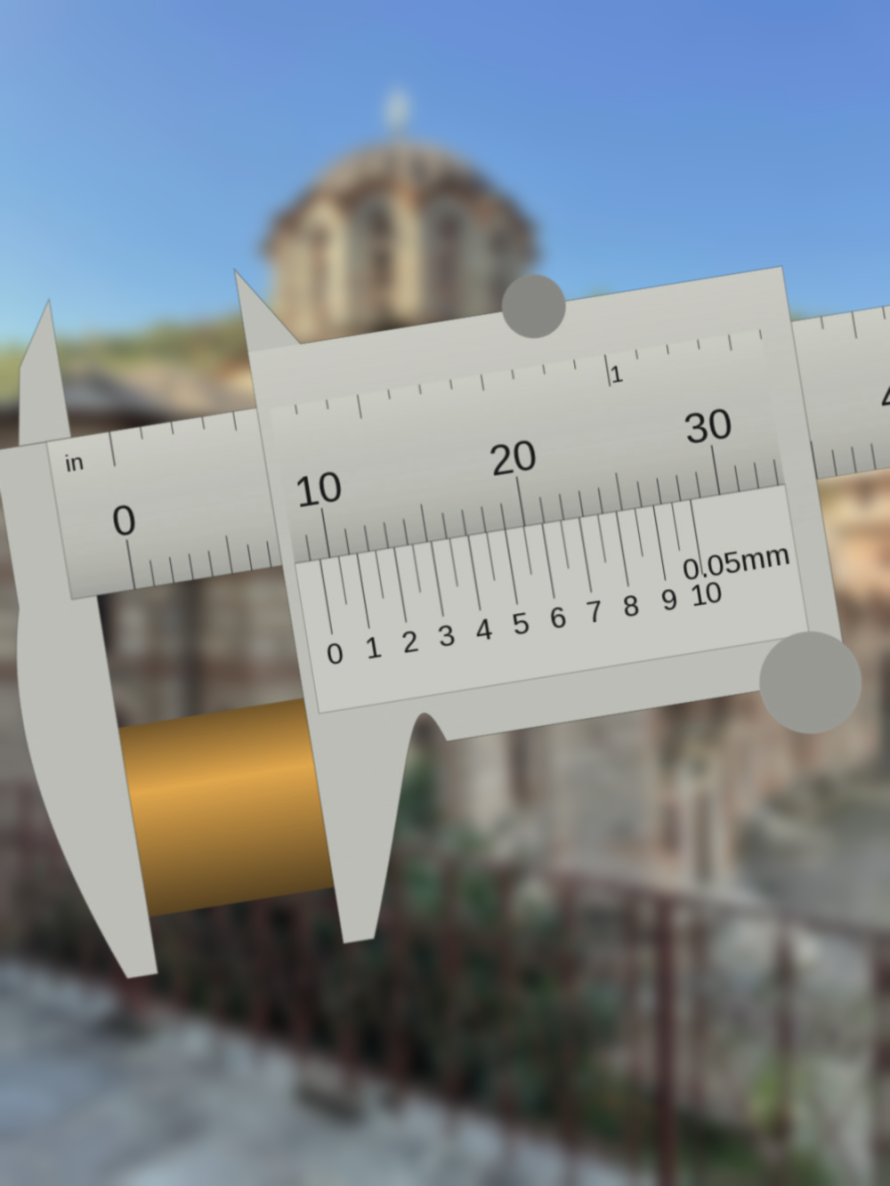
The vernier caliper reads 9.5 mm
